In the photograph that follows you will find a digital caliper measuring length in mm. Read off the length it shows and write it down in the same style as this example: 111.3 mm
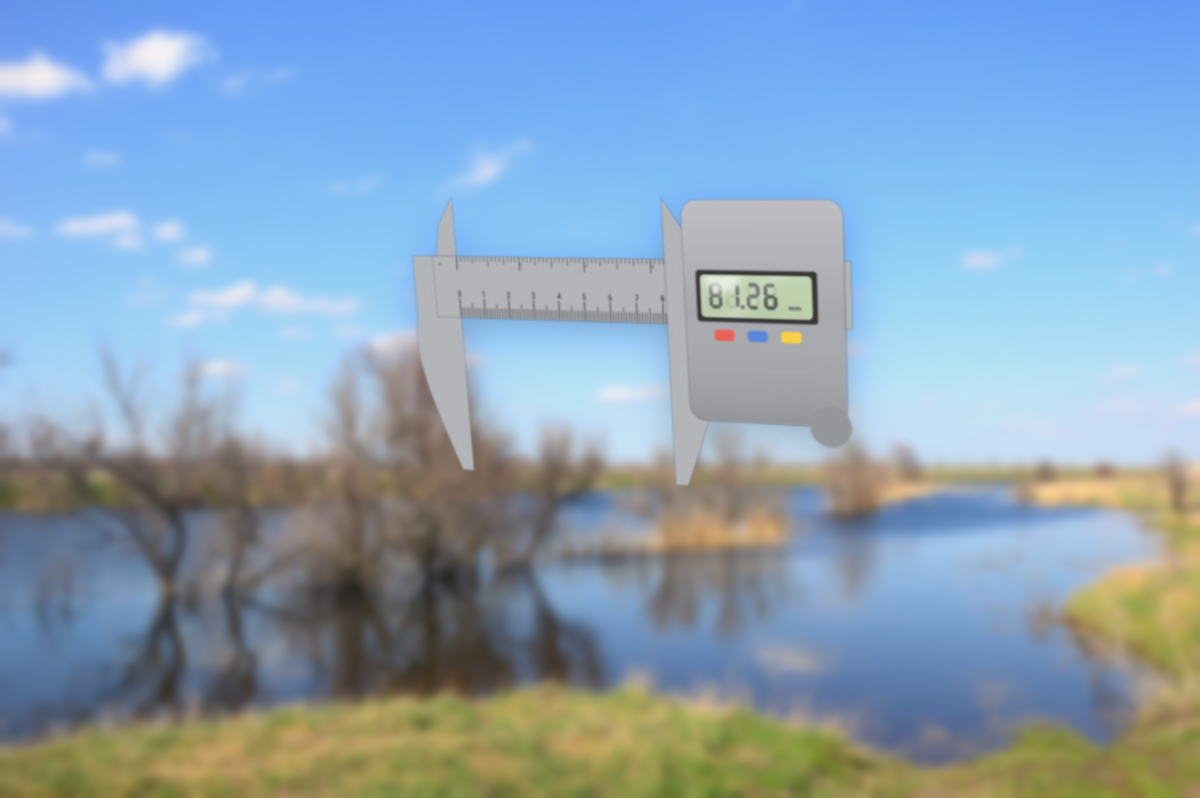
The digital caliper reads 81.26 mm
